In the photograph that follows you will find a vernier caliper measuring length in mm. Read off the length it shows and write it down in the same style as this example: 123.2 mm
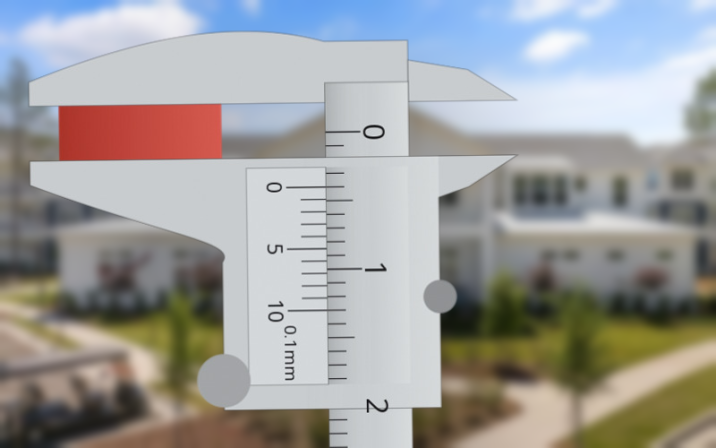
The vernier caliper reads 4.0 mm
